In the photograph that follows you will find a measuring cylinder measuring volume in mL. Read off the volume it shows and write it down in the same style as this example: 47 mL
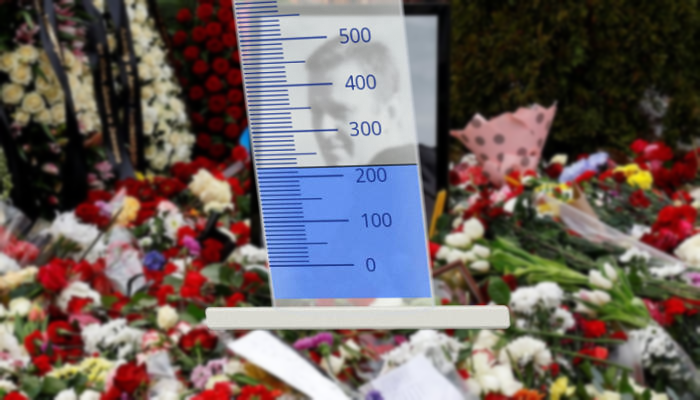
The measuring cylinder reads 220 mL
